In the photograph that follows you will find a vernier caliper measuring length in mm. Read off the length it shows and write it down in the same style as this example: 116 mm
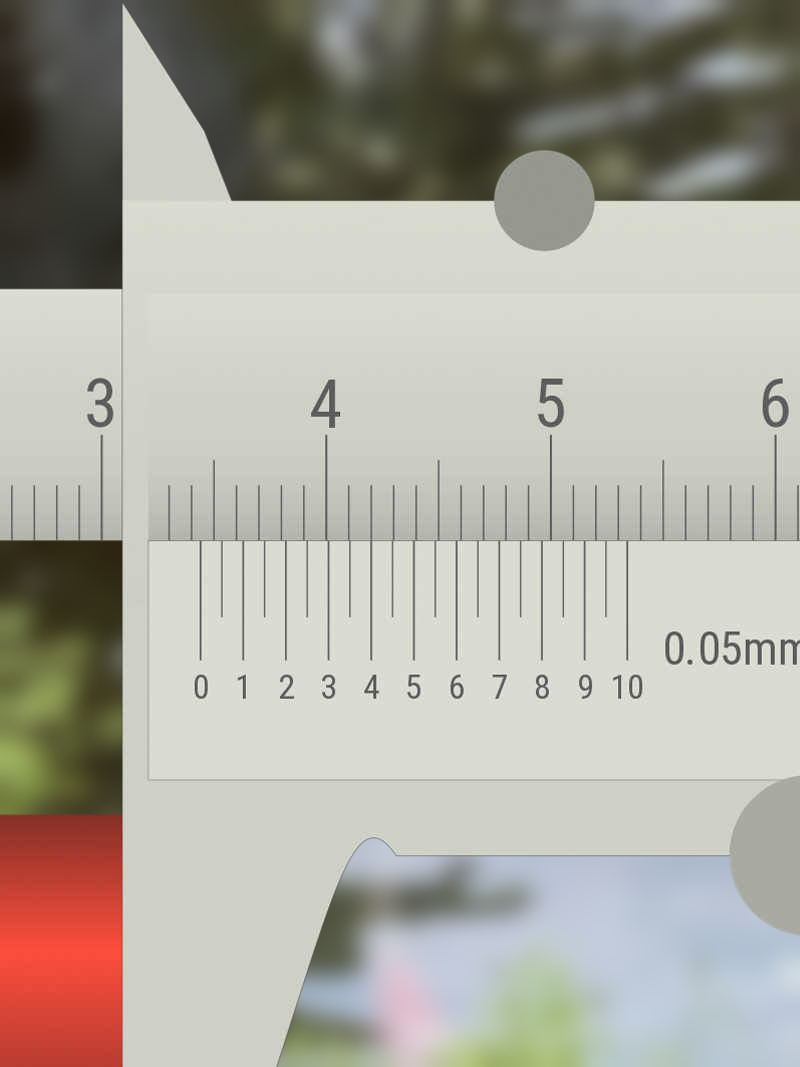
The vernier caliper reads 34.4 mm
